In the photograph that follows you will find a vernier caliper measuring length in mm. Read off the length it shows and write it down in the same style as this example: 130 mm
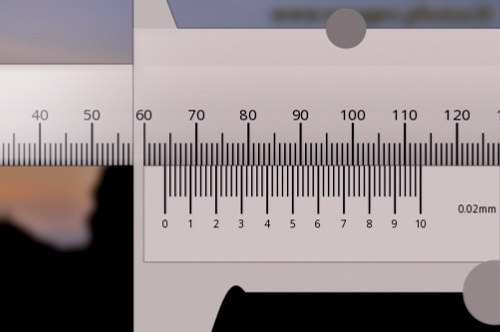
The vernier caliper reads 64.0 mm
